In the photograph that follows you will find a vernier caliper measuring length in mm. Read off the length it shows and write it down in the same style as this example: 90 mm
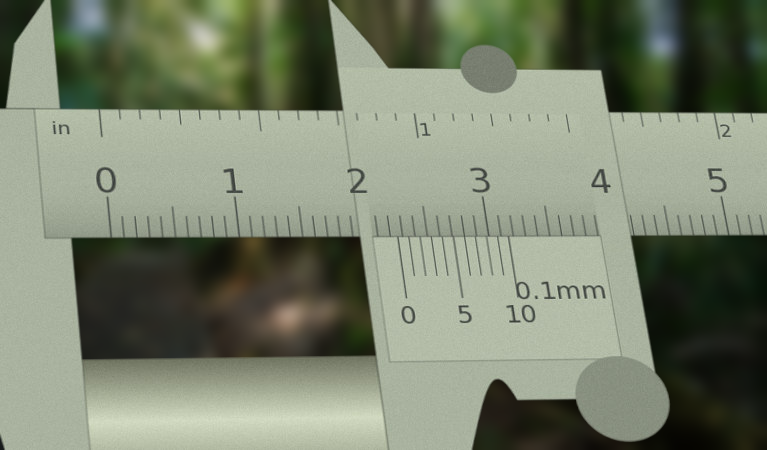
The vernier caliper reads 22.6 mm
